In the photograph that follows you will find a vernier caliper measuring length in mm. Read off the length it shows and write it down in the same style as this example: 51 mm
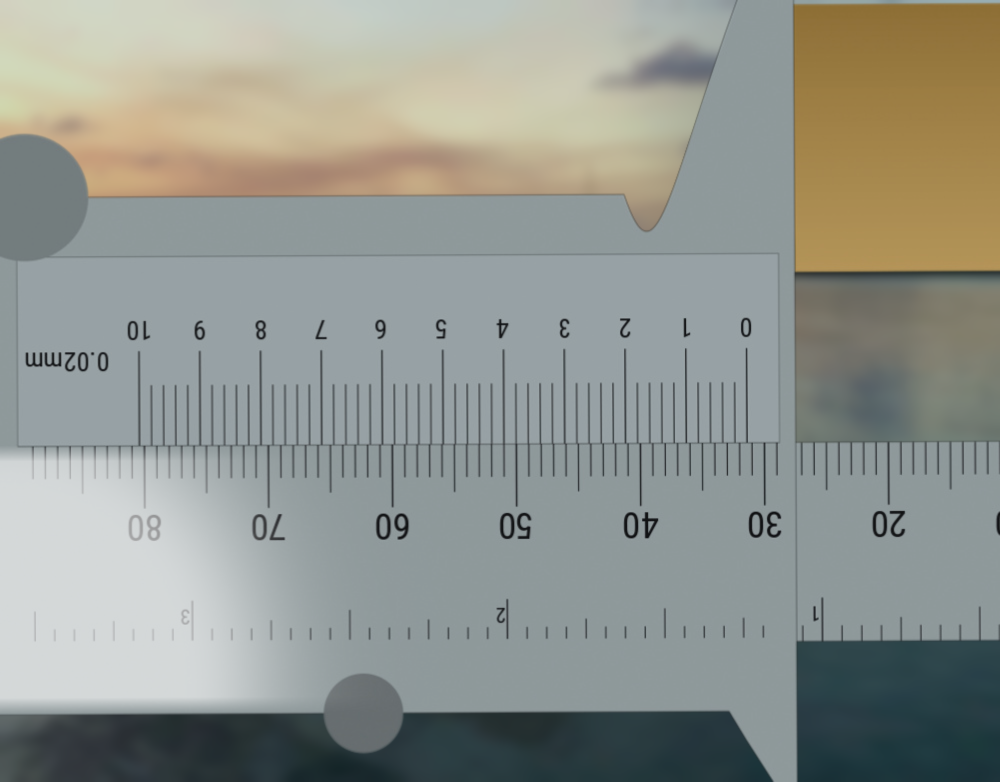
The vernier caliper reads 31.4 mm
